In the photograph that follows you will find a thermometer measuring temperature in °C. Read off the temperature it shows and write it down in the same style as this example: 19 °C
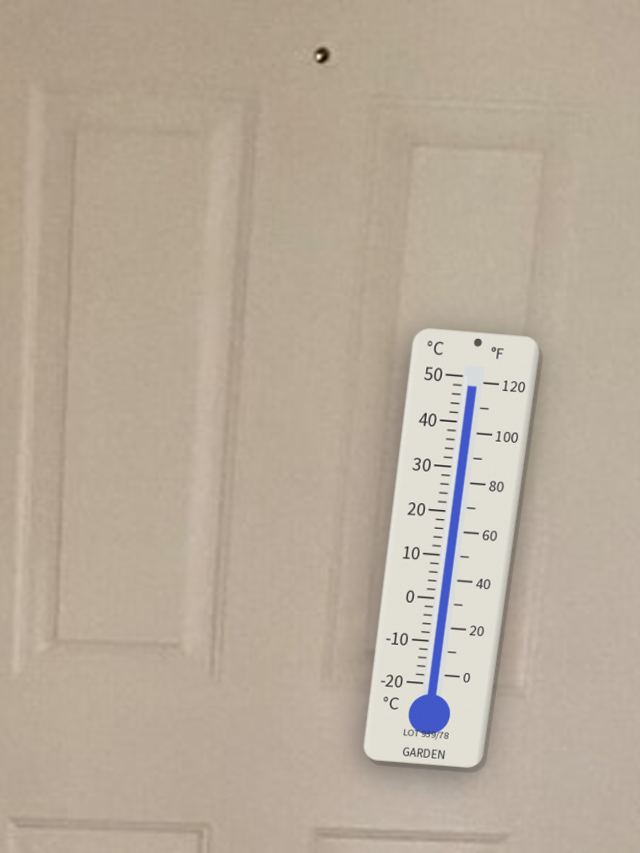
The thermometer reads 48 °C
